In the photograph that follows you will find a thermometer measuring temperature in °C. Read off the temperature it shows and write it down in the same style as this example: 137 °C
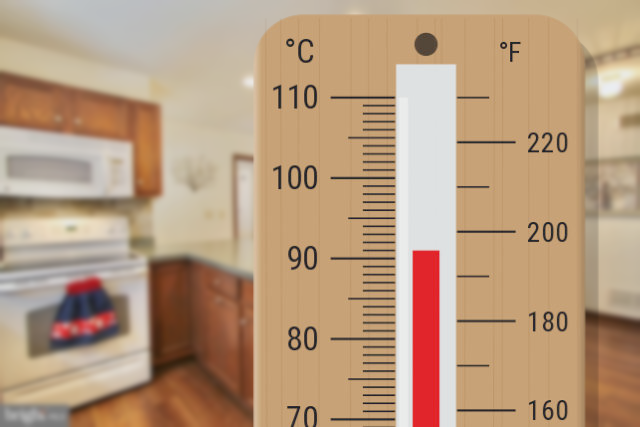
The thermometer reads 91 °C
